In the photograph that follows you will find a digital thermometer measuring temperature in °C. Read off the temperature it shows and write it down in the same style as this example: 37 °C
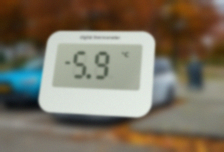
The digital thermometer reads -5.9 °C
